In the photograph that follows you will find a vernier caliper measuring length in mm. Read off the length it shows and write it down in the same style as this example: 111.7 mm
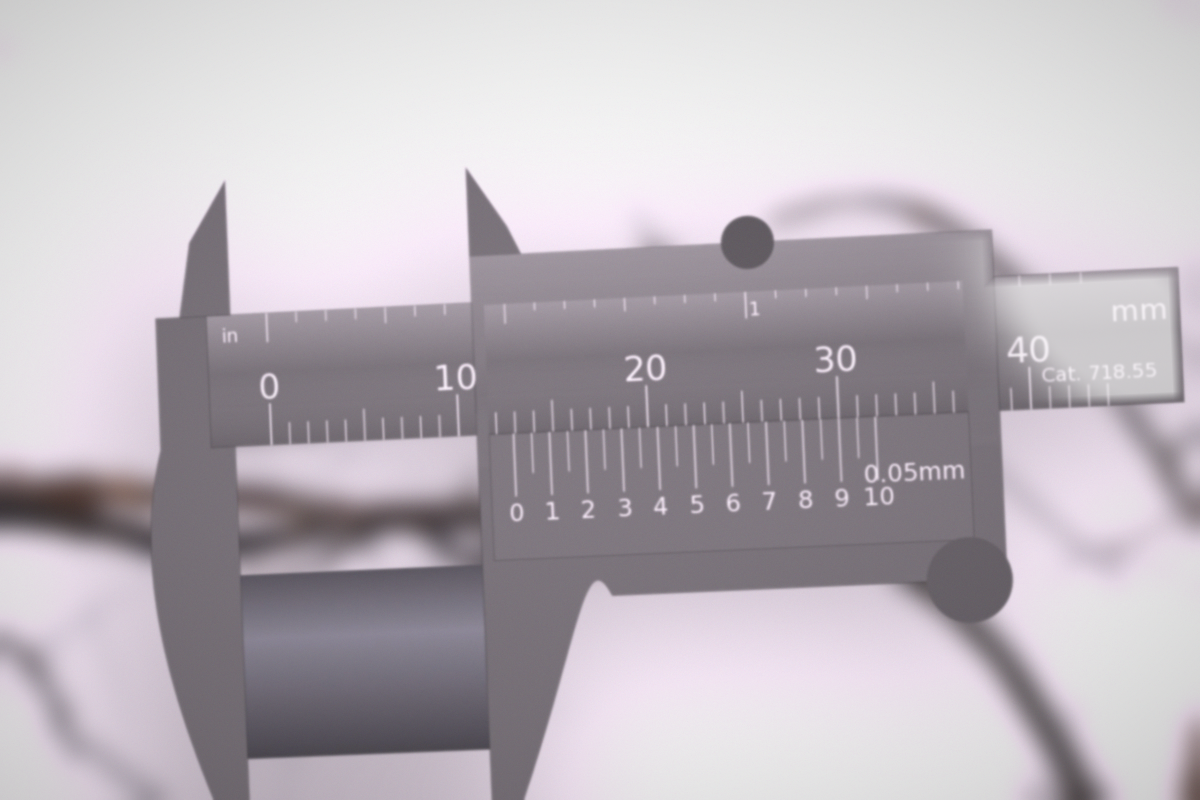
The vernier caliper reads 12.9 mm
